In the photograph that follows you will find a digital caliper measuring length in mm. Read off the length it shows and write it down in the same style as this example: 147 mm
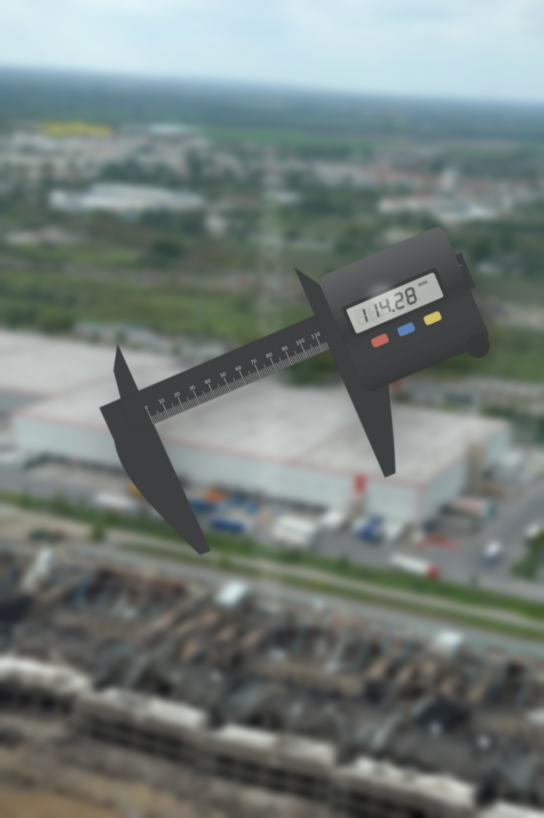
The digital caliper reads 114.28 mm
